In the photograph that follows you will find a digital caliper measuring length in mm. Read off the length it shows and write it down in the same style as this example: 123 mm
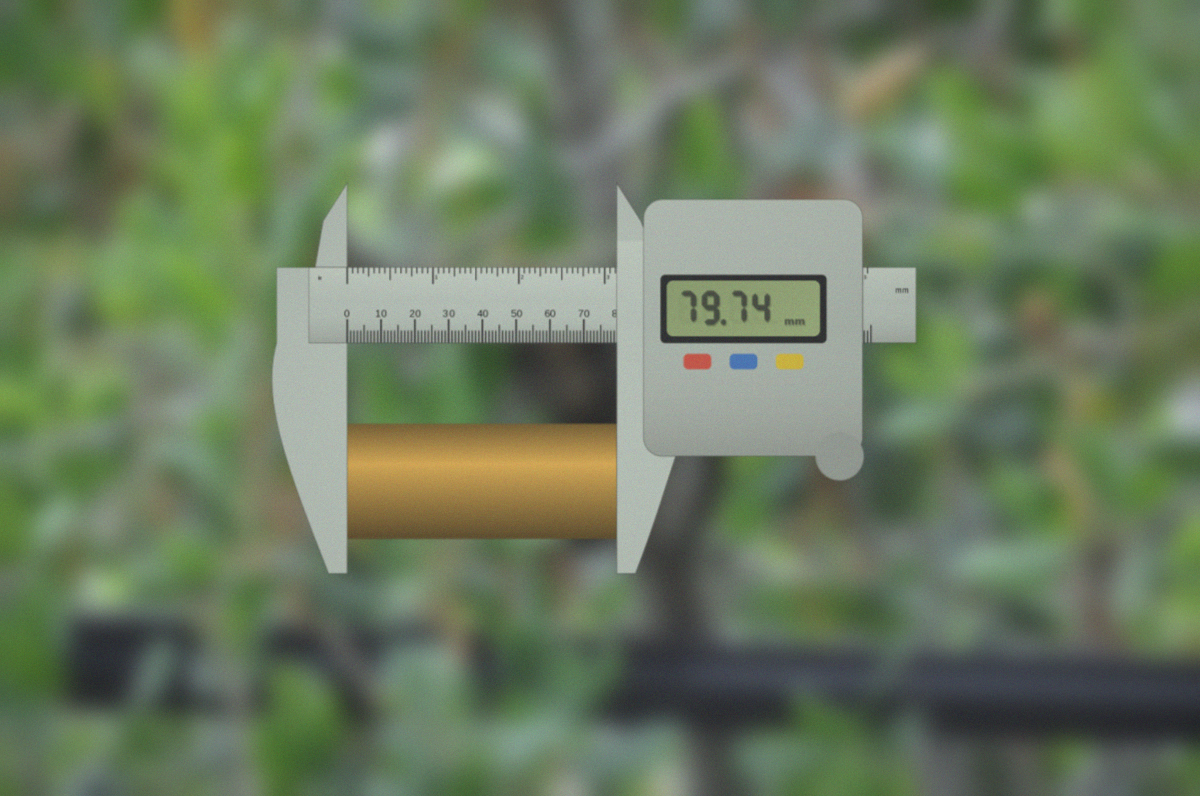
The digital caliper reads 79.74 mm
